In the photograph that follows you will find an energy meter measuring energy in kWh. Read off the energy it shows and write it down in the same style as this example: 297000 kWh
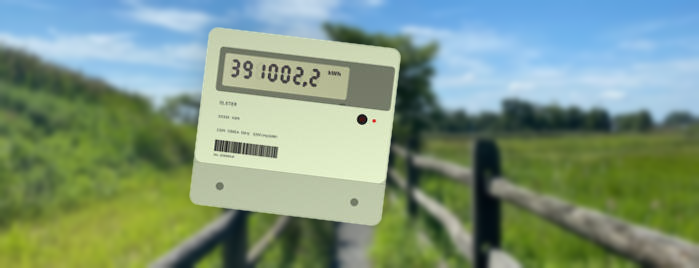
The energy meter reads 391002.2 kWh
